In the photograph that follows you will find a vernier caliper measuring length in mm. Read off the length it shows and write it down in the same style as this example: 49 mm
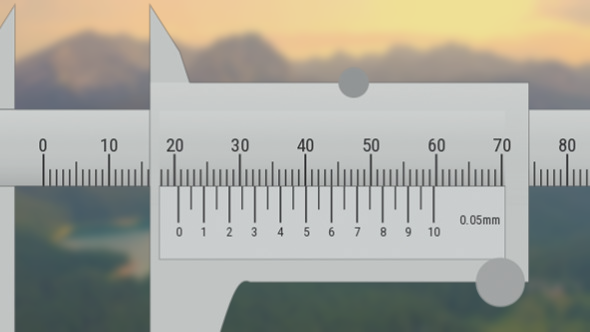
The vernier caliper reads 20.6 mm
